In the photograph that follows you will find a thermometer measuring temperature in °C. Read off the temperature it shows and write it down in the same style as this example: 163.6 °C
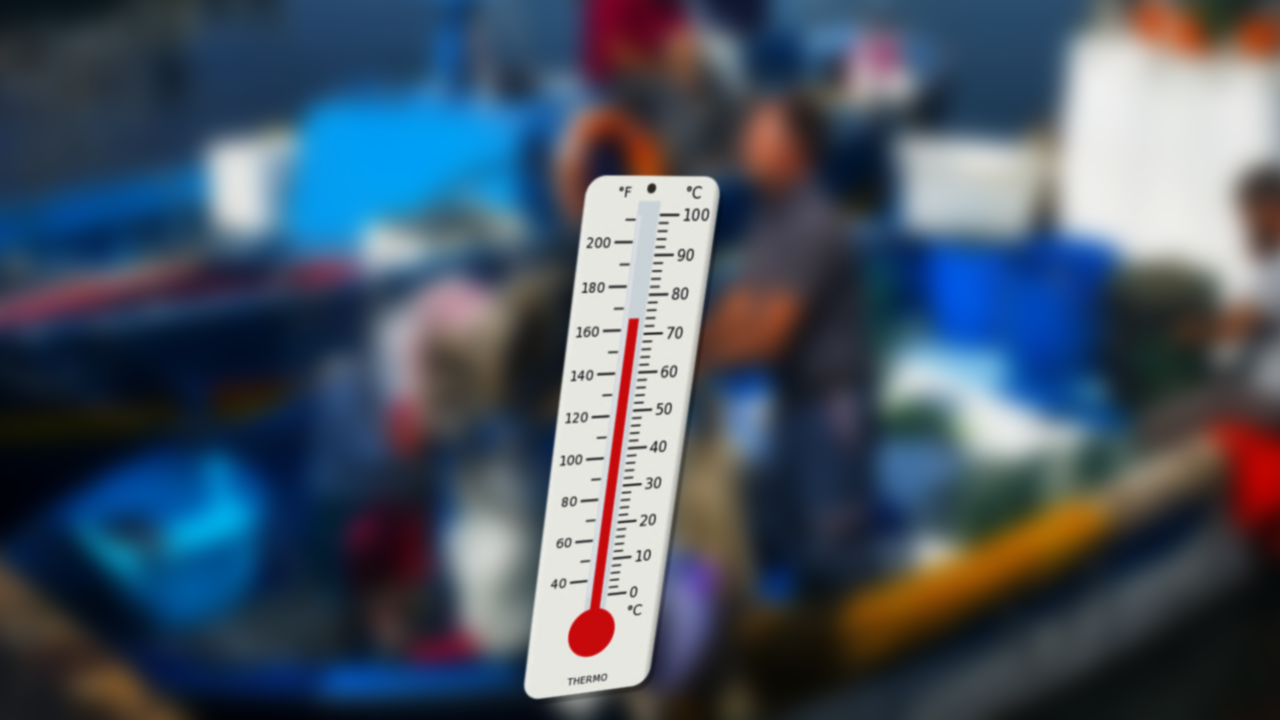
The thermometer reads 74 °C
